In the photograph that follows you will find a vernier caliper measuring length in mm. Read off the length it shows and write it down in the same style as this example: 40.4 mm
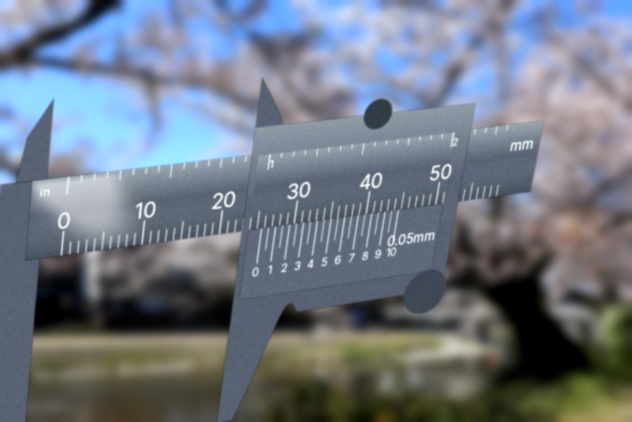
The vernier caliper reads 25.6 mm
